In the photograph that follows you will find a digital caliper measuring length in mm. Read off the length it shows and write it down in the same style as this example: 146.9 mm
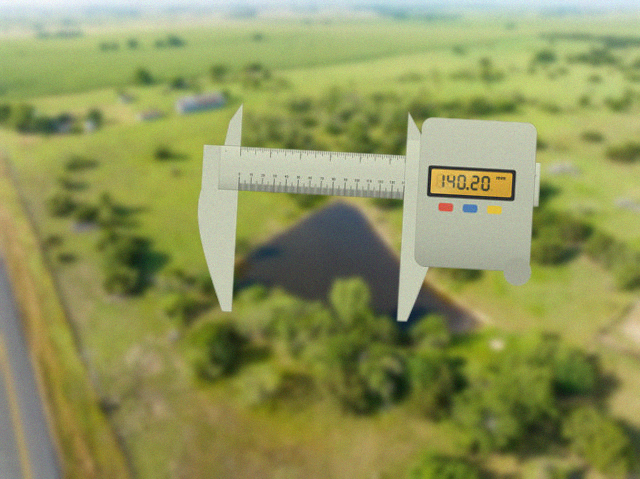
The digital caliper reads 140.20 mm
